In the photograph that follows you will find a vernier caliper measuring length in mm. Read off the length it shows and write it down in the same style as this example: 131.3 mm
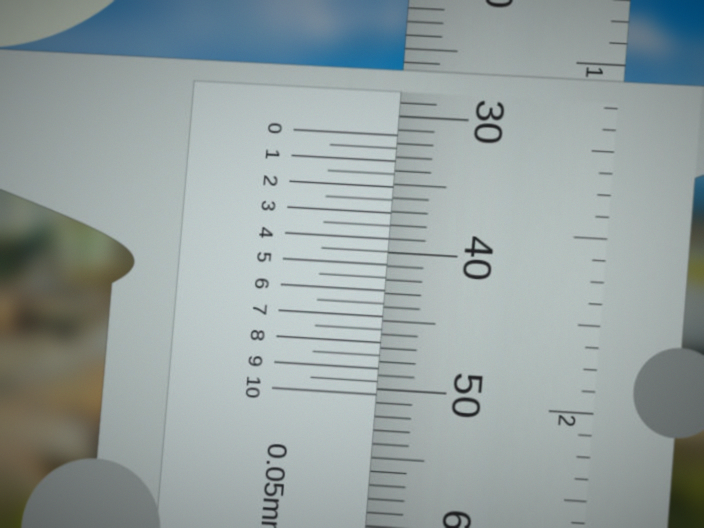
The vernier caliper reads 31.4 mm
